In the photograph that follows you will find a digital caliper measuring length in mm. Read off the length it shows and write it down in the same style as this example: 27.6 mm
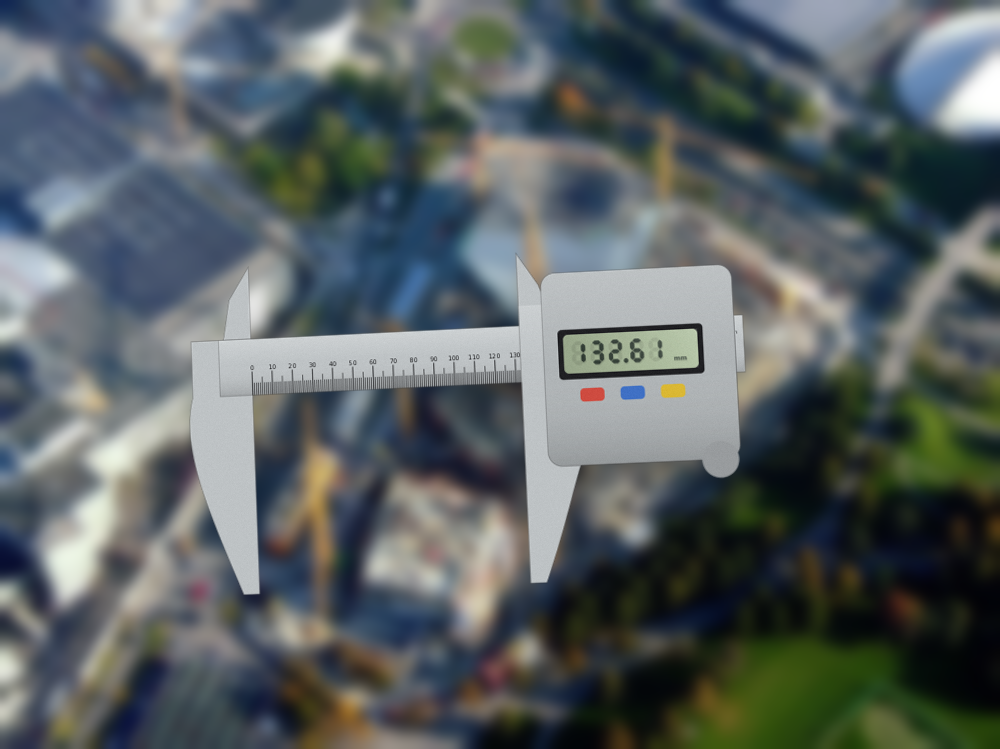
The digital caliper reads 132.61 mm
